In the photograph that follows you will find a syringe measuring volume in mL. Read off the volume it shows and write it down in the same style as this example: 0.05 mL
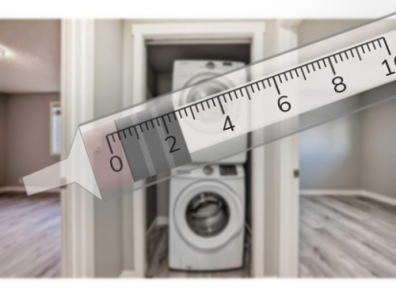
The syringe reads 0.4 mL
